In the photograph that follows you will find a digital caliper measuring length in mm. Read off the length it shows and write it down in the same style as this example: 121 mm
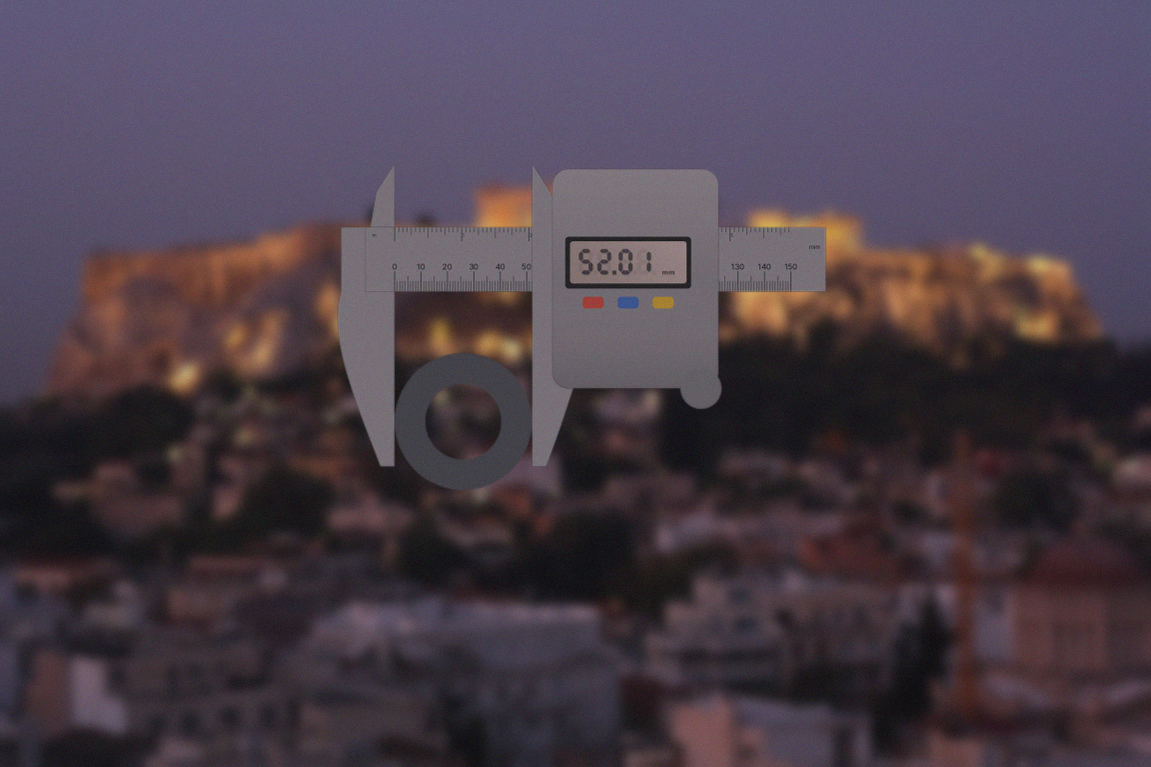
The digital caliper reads 52.01 mm
